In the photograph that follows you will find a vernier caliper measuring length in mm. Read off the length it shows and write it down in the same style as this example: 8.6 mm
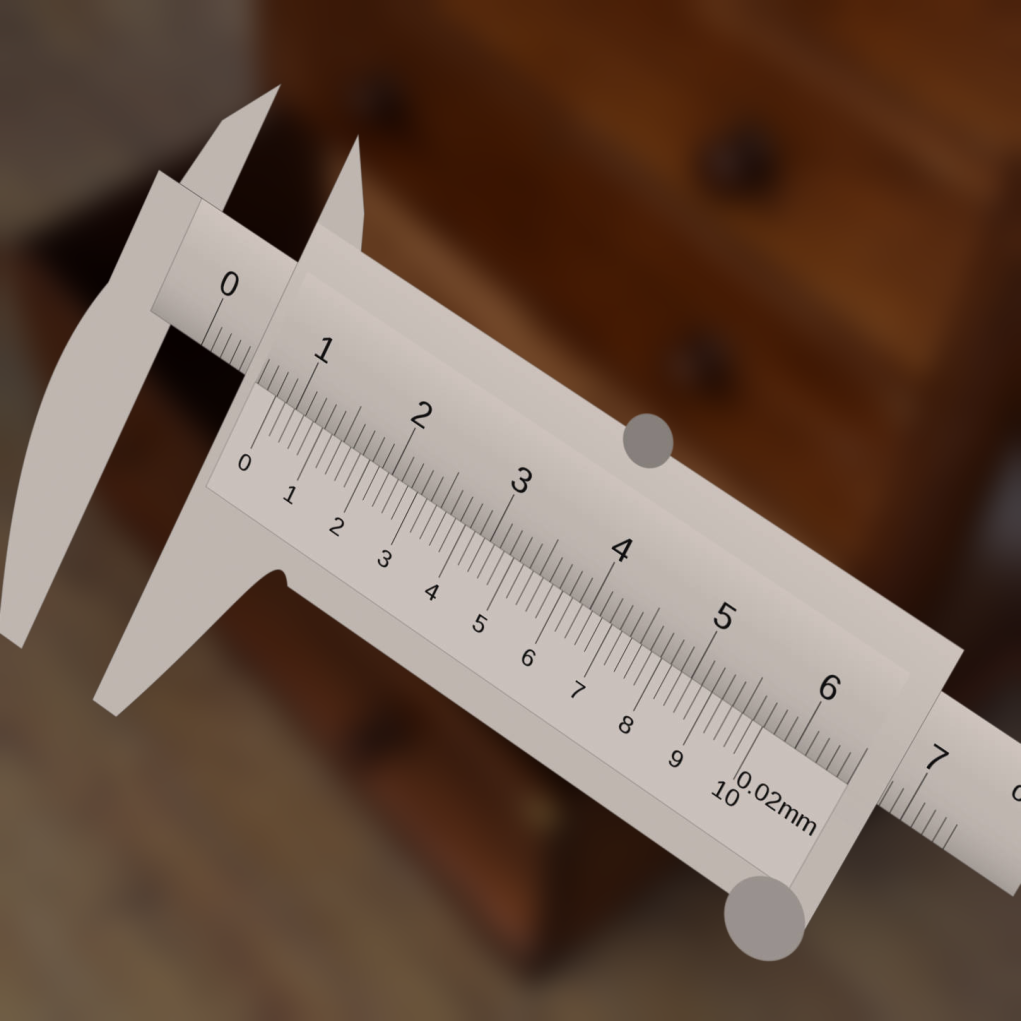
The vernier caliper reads 7.9 mm
